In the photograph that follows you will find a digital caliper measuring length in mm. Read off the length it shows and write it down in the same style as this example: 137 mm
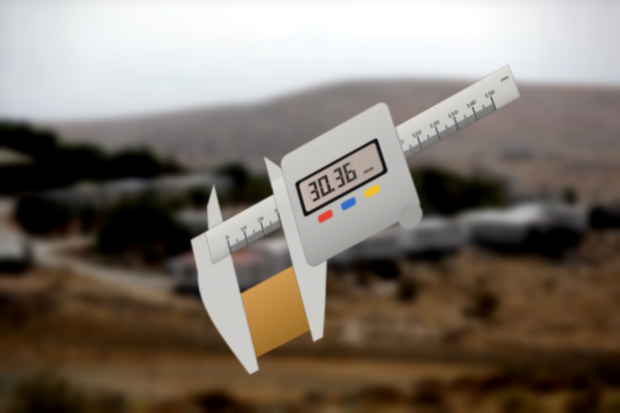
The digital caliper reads 30.36 mm
